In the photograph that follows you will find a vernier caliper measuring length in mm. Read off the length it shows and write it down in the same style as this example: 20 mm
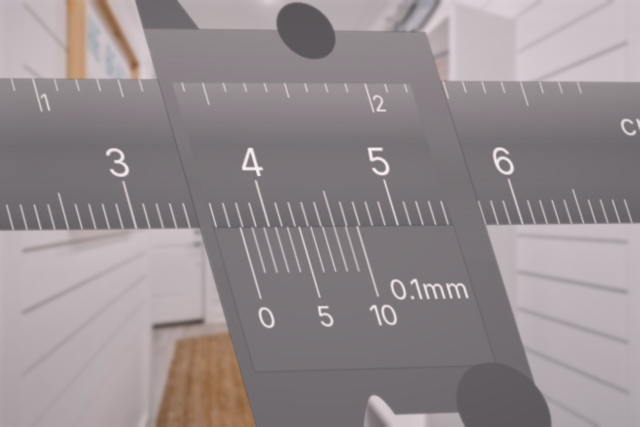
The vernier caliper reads 37.8 mm
